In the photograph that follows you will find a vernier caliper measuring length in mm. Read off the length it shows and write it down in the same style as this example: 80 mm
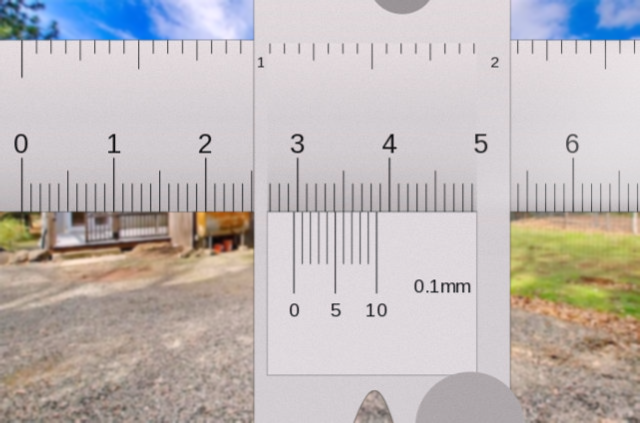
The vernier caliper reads 29.6 mm
